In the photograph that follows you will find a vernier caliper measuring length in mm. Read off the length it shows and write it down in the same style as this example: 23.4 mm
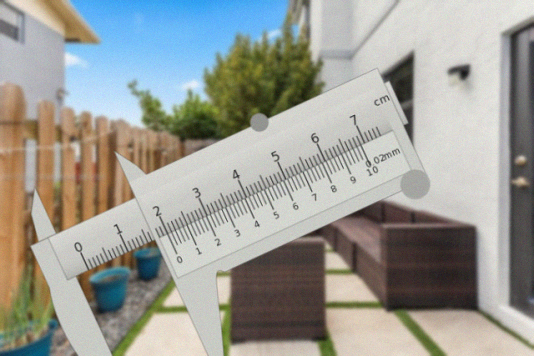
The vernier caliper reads 20.0 mm
